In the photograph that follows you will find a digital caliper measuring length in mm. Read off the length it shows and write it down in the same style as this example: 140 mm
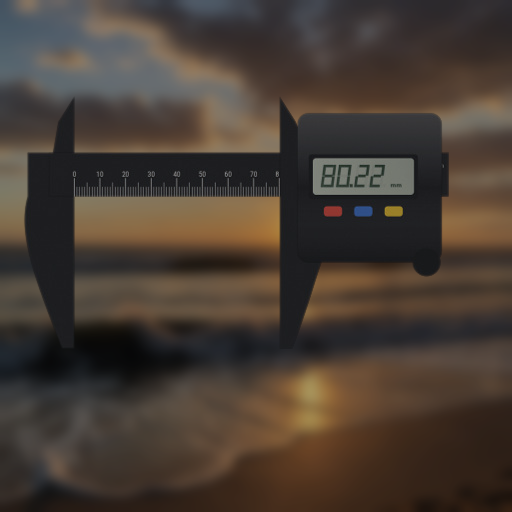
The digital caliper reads 80.22 mm
